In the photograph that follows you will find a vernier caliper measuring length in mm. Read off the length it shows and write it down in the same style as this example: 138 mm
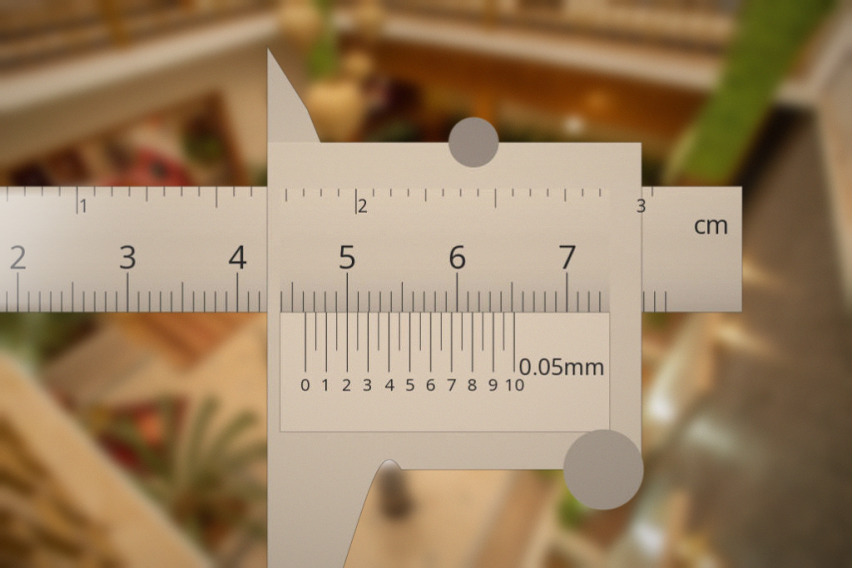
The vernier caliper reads 46.2 mm
